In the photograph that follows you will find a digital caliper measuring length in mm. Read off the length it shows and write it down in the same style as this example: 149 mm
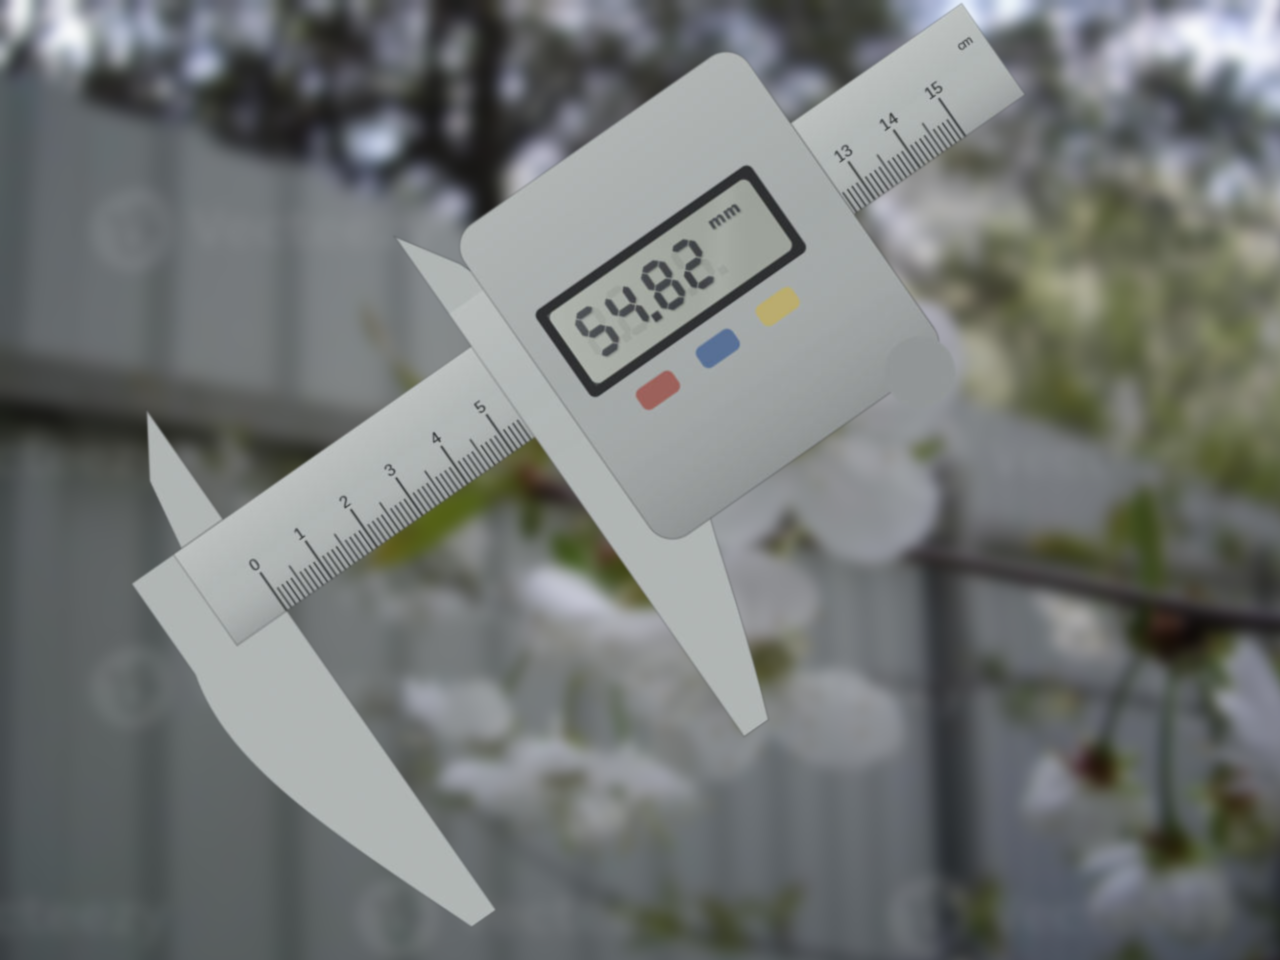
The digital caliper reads 54.82 mm
